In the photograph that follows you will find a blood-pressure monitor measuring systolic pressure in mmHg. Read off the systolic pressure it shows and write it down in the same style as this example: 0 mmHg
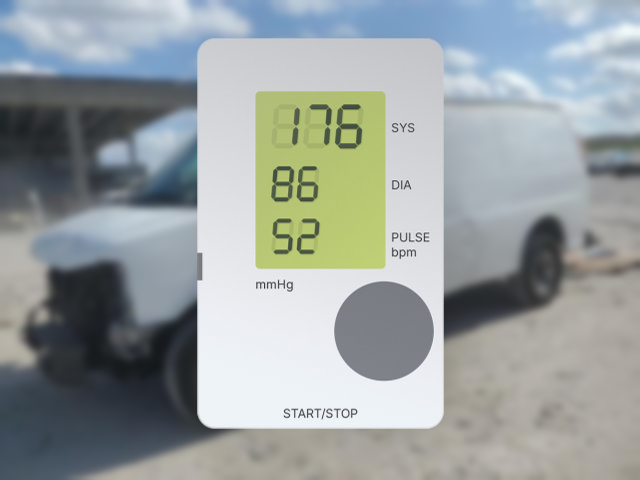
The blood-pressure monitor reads 176 mmHg
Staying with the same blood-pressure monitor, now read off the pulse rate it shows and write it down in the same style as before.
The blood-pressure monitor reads 52 bpm
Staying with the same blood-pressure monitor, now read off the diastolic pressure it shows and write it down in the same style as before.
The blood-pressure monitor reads 86 mmHg
